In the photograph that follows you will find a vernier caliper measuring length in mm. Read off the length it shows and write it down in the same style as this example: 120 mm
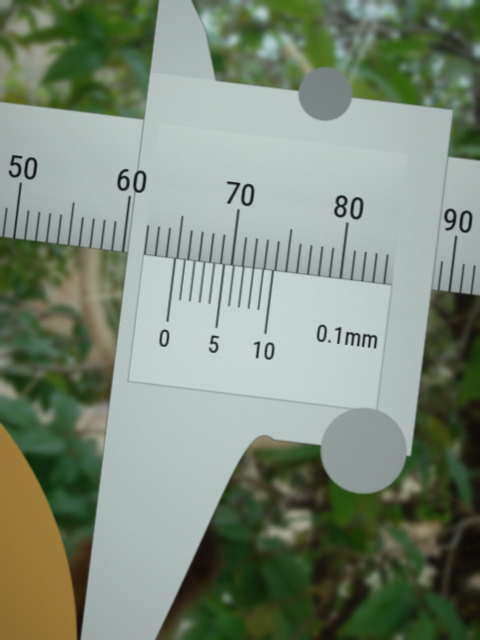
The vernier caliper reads 64.8 mm
